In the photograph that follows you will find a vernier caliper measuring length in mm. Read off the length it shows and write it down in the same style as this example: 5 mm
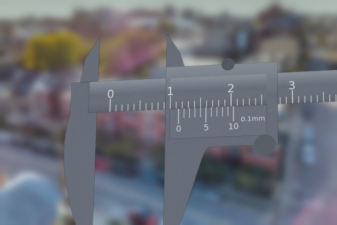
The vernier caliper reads 11.4 mm
